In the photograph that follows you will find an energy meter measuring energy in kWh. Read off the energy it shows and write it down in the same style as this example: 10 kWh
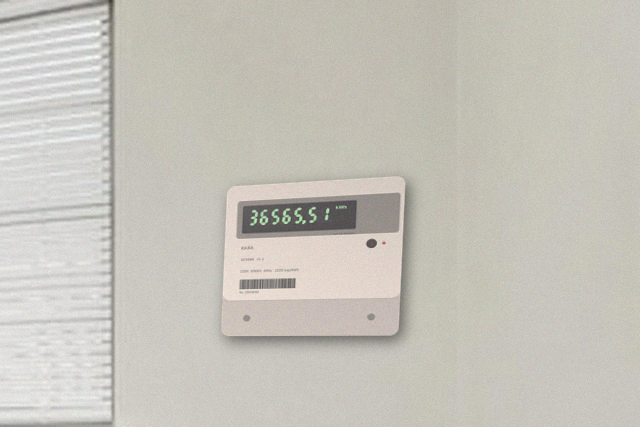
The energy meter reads 36565.51 kWh
